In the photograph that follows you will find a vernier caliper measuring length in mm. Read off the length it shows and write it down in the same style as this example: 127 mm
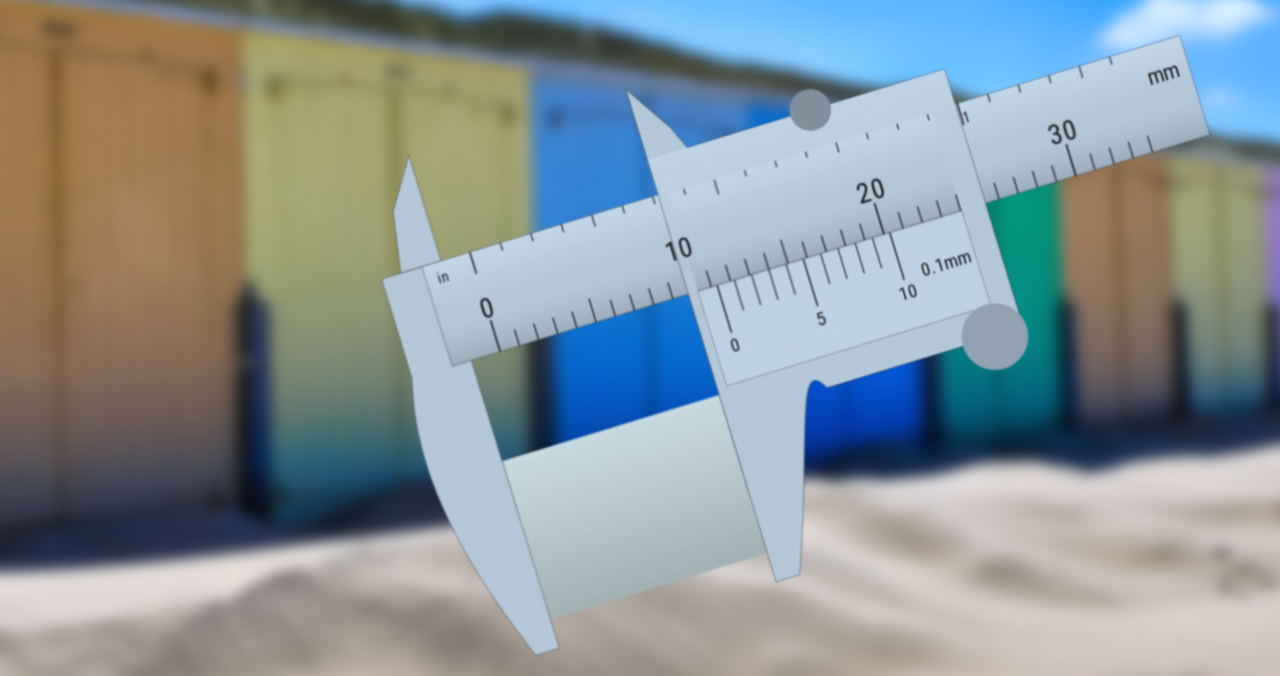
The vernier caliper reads 11.3 mm
